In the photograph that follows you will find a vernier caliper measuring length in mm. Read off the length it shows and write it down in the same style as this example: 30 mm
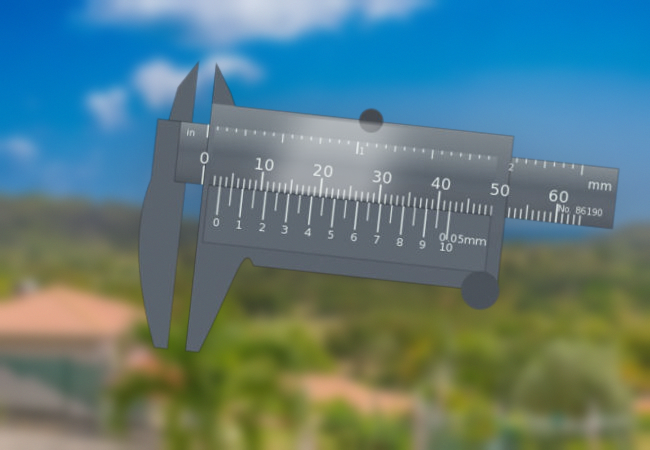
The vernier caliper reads 3.0 mm
